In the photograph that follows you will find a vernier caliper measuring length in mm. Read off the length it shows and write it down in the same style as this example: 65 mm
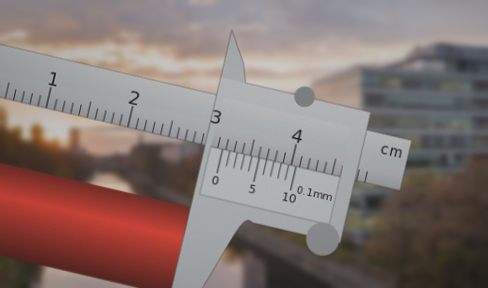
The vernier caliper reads 31.6 mm
